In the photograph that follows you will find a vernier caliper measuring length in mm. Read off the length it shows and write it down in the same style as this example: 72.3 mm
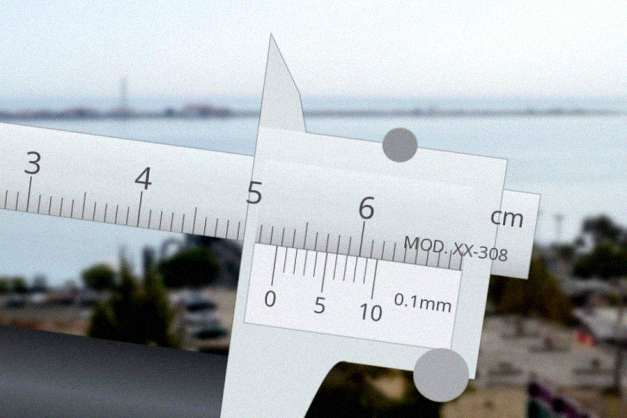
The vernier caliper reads 52.6 mm
